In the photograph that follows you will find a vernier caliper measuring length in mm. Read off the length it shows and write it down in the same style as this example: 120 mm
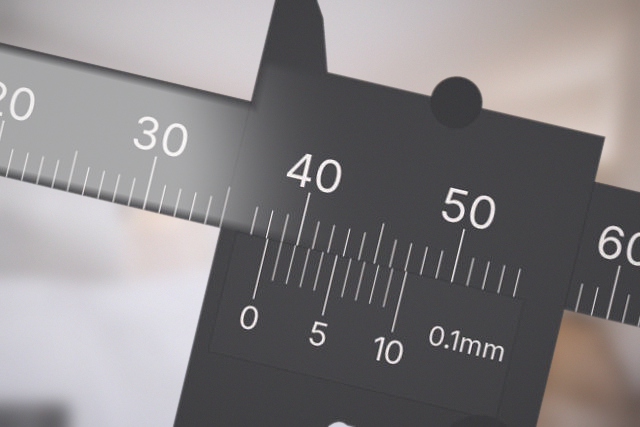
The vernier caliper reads 38.1 mm
